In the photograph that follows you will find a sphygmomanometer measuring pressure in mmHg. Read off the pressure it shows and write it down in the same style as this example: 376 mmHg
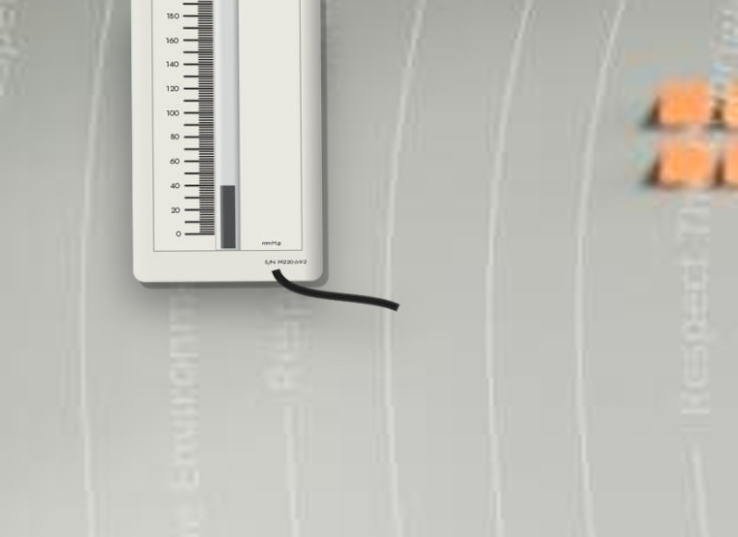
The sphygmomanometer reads 40 mmHg
